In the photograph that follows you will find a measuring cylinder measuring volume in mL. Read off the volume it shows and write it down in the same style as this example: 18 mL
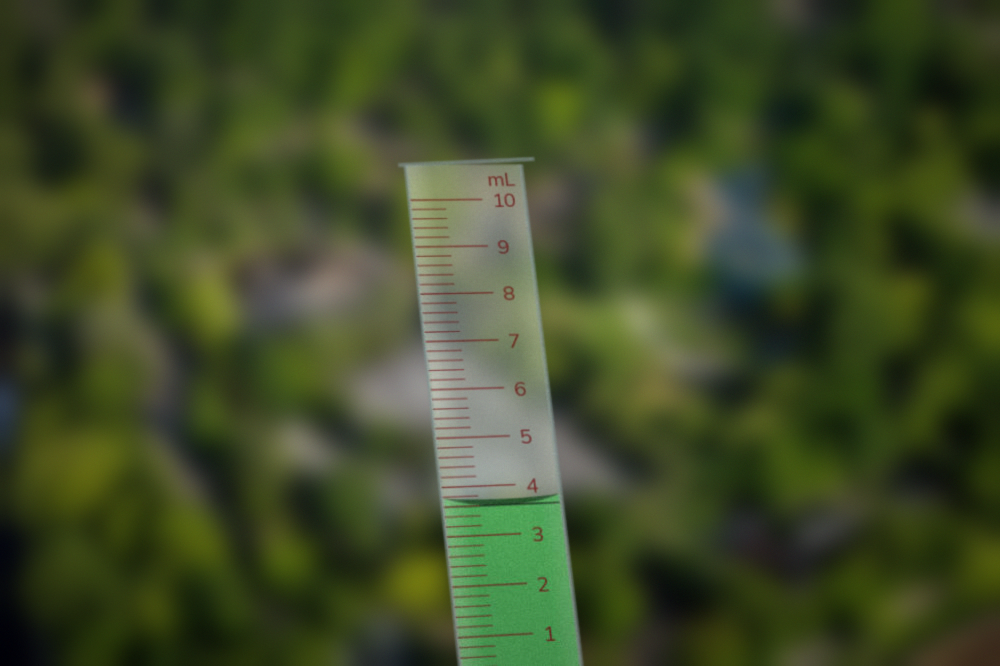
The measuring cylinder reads 3.6 mL
